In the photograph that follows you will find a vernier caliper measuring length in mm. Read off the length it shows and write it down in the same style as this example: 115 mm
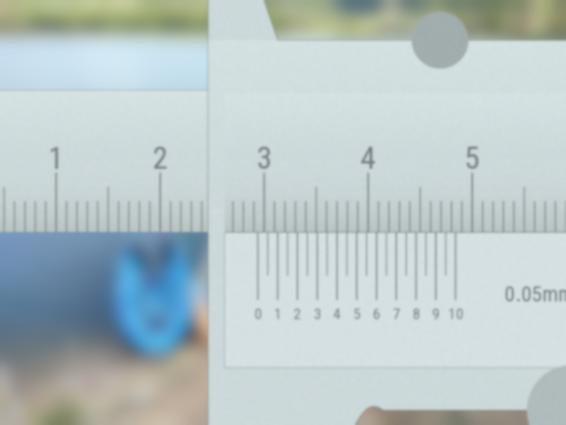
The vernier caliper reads 29.4 mm
